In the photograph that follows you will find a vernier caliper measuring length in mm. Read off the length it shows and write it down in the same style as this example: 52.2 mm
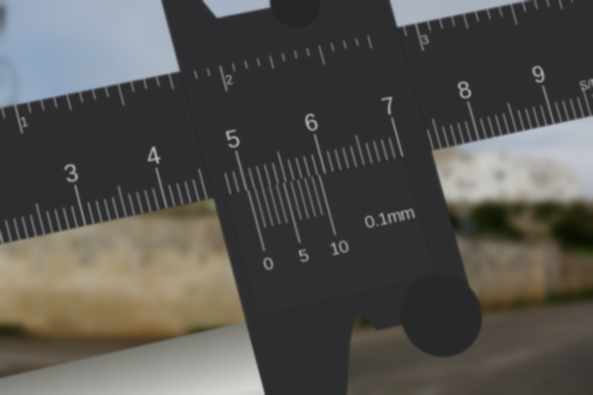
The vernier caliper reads 50.2 mm
